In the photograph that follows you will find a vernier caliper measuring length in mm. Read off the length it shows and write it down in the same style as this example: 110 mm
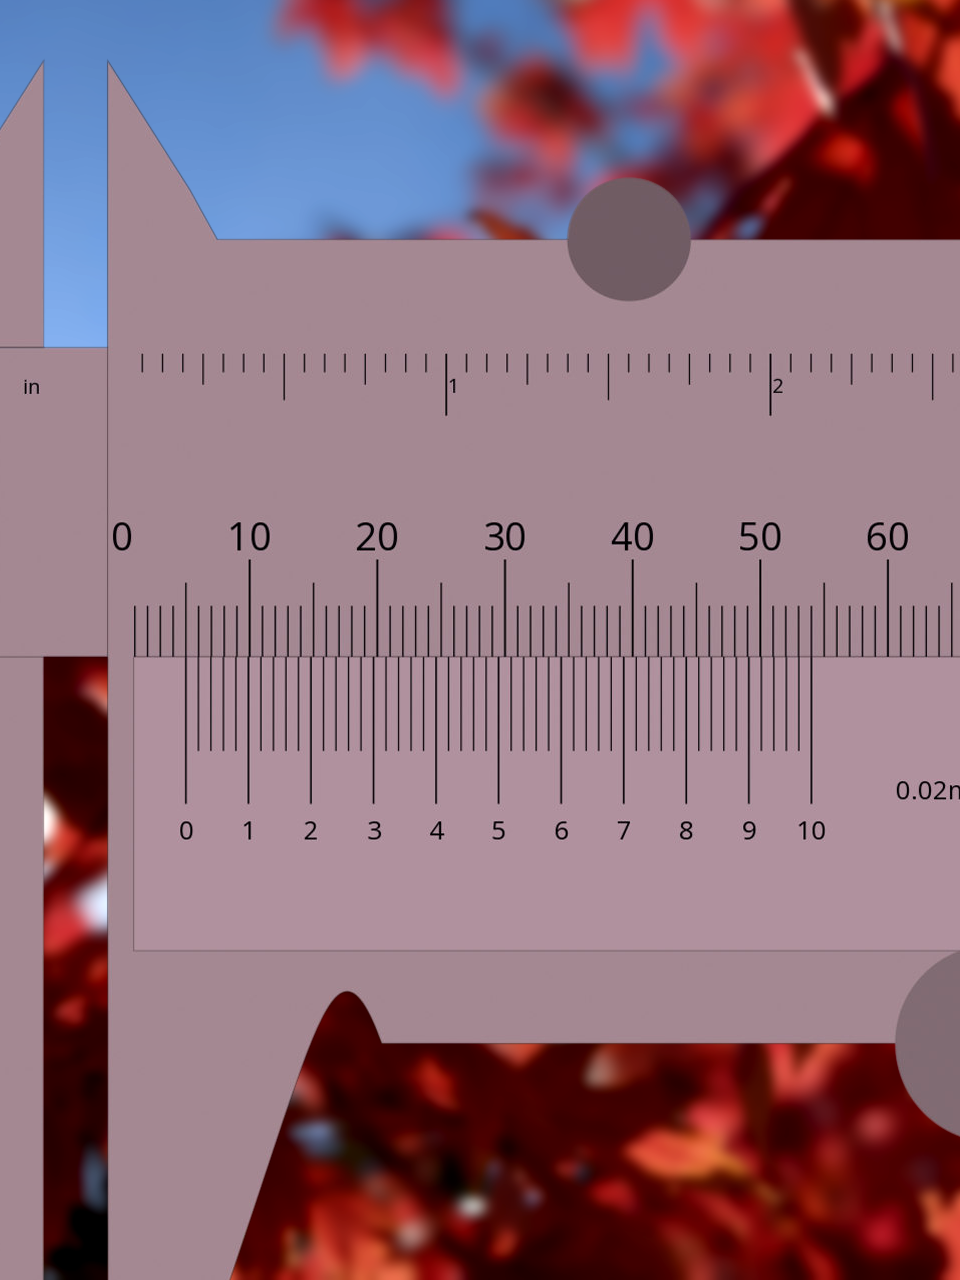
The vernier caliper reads 5.0 mm
